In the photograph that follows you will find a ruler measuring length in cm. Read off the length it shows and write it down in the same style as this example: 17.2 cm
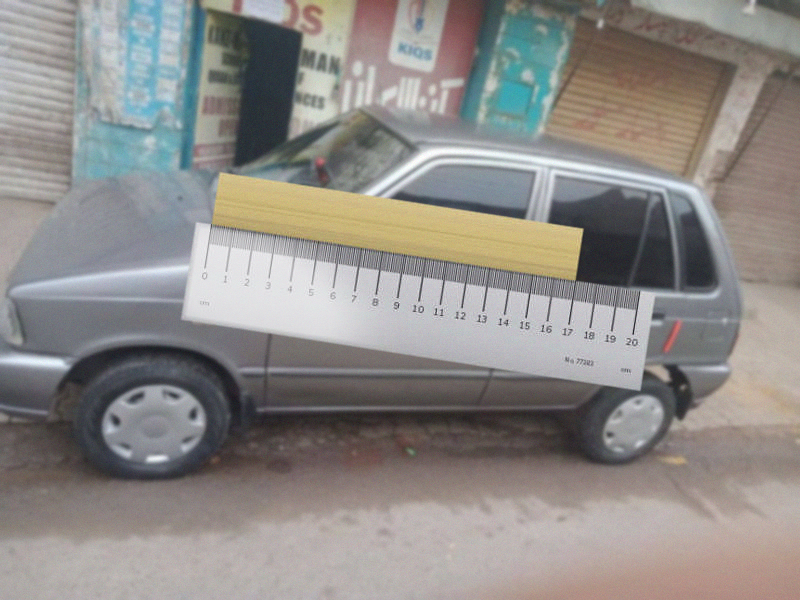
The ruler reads 17 cm
